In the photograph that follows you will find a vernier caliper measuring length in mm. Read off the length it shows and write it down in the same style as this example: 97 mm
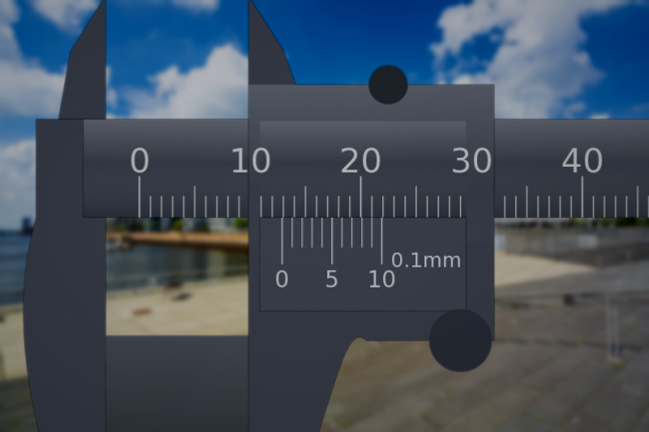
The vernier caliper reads 12.9 mm
